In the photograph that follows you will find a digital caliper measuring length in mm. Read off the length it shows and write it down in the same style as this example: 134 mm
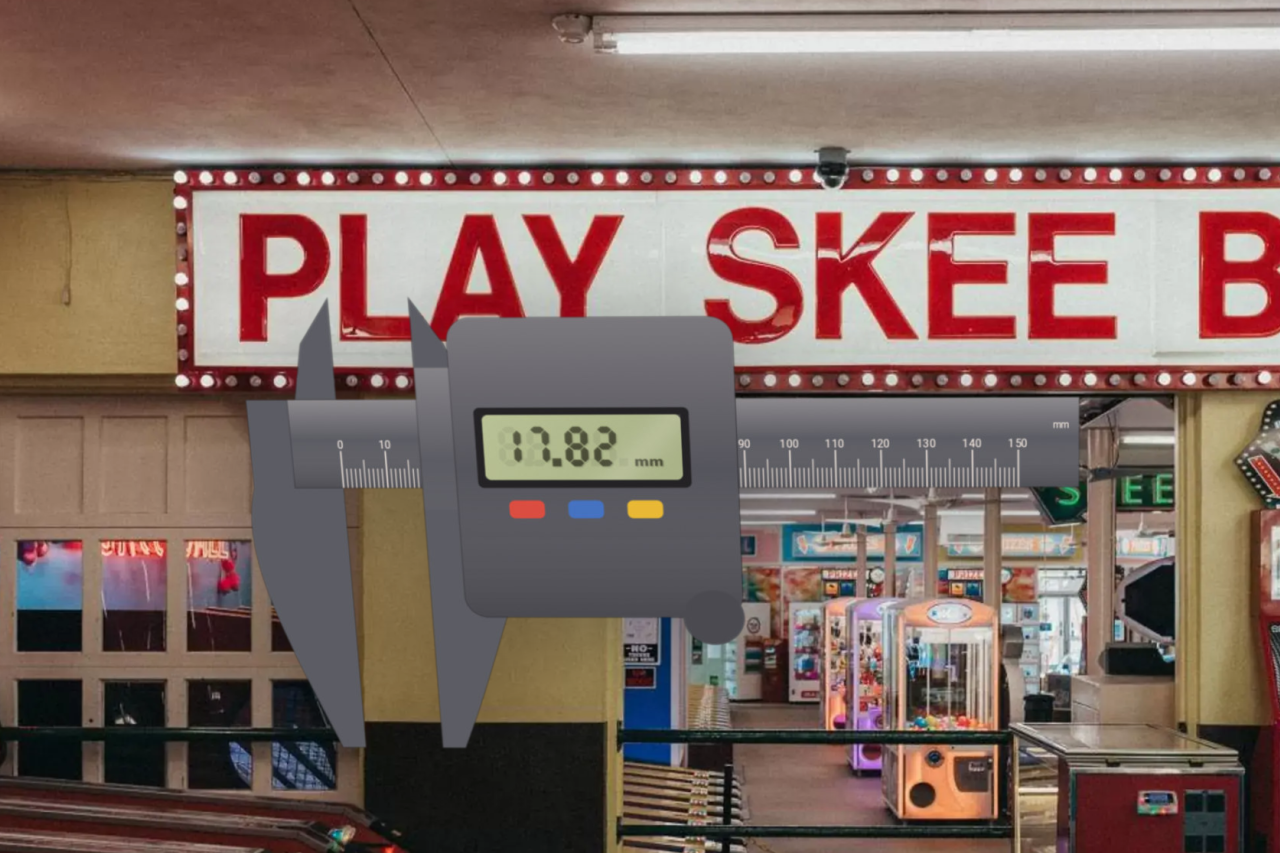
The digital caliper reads 17.82 mm
